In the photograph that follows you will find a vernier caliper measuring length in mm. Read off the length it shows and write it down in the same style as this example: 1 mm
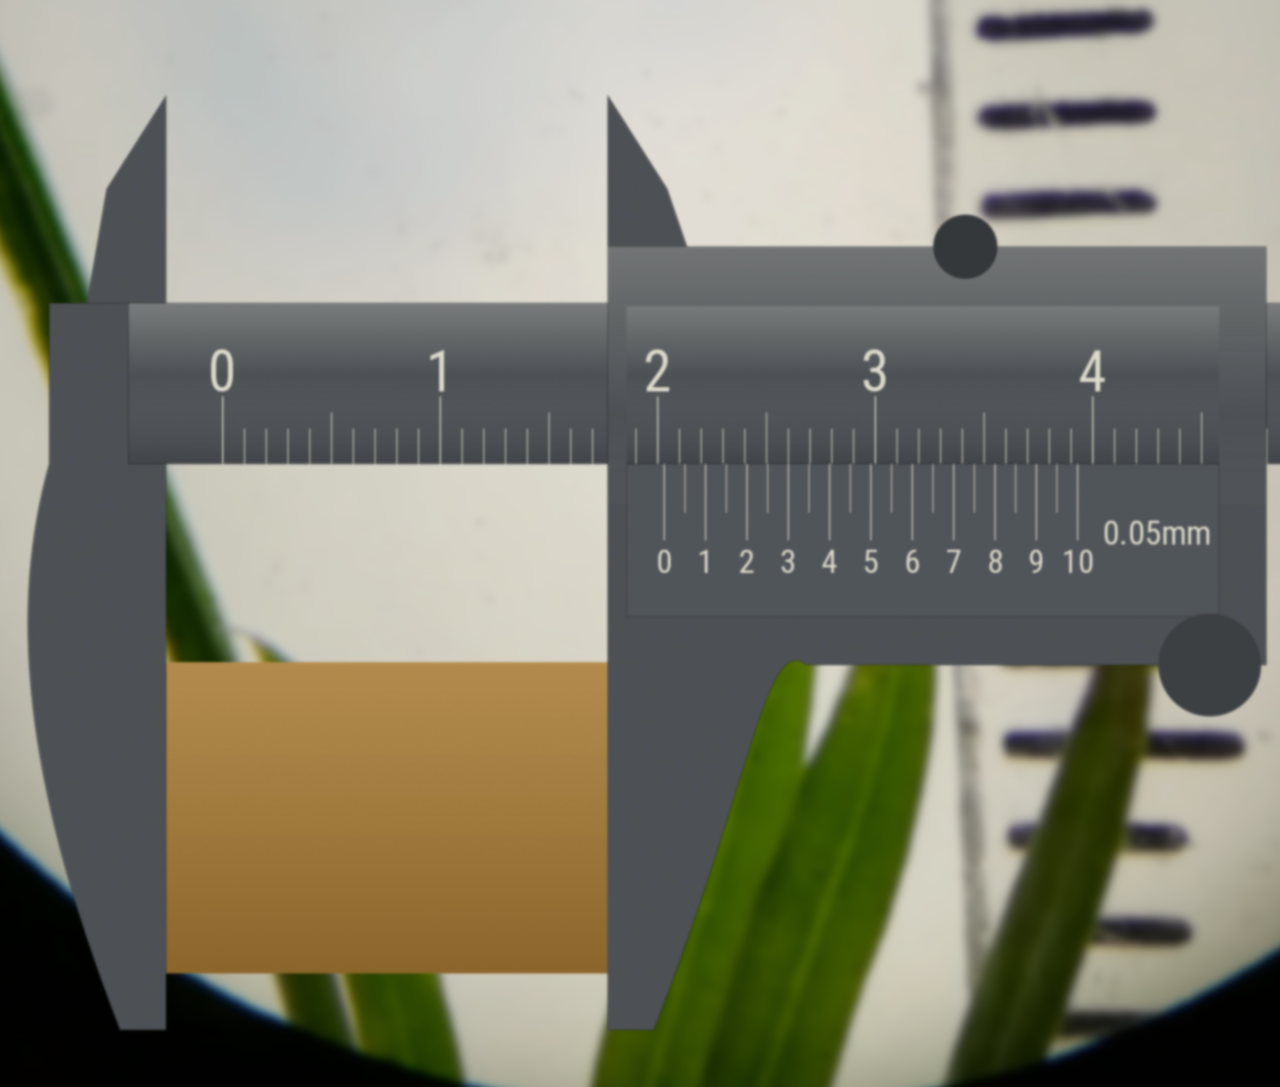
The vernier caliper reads 20.3 mm
